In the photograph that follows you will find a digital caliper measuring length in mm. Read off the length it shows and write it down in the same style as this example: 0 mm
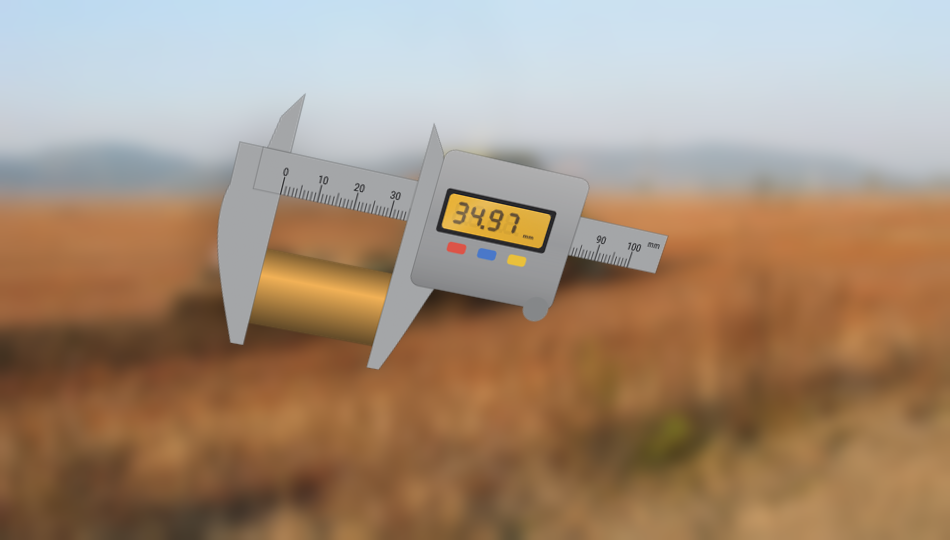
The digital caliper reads 34.97 mm
